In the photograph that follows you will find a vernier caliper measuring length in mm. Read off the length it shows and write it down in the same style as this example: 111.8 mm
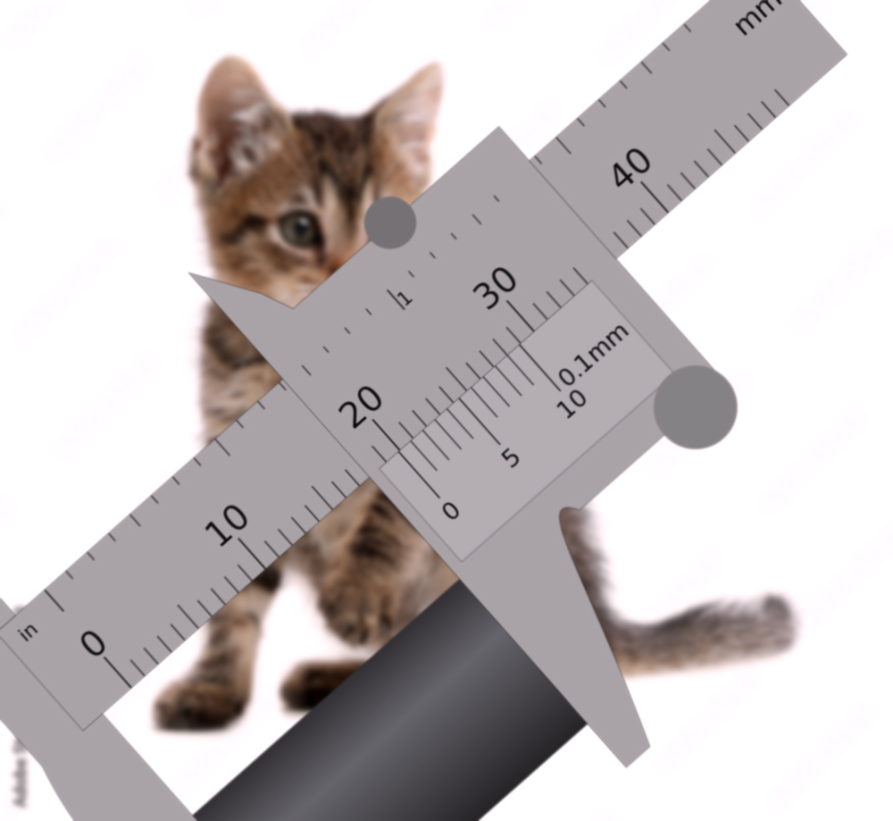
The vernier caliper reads 19.9 mm
